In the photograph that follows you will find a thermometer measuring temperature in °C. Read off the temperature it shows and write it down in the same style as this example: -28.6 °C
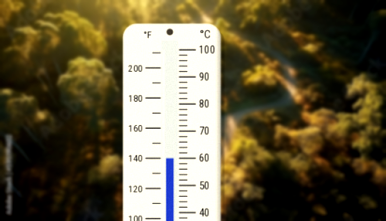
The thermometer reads 60 °C
